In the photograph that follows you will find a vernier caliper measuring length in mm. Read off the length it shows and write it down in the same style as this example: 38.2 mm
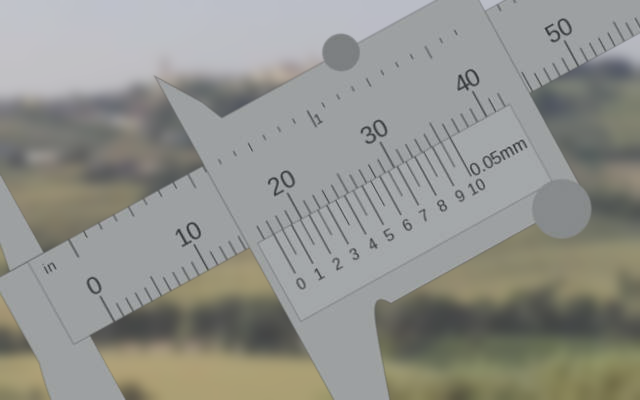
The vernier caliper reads 17.0 mm
